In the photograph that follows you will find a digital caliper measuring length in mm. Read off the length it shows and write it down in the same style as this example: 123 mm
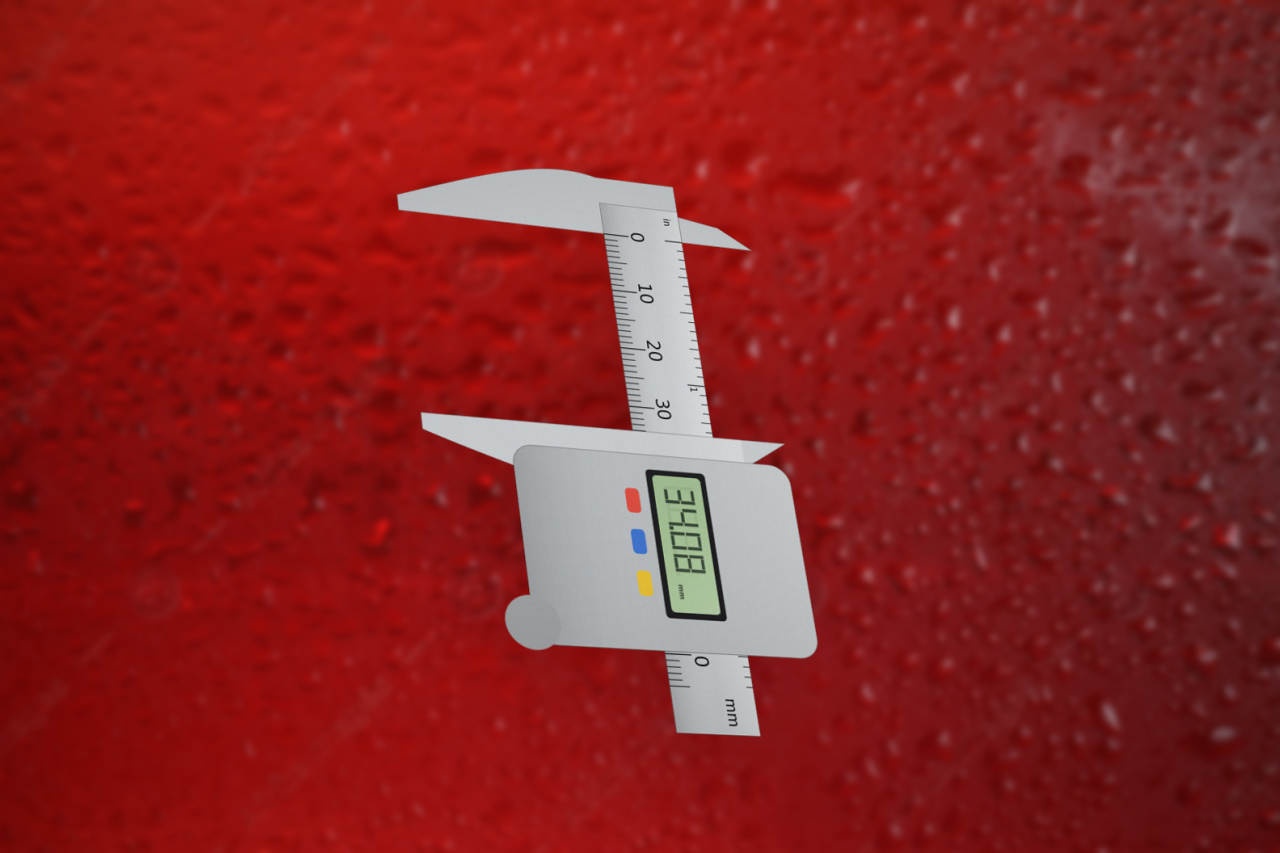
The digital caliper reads 34.08 mm
